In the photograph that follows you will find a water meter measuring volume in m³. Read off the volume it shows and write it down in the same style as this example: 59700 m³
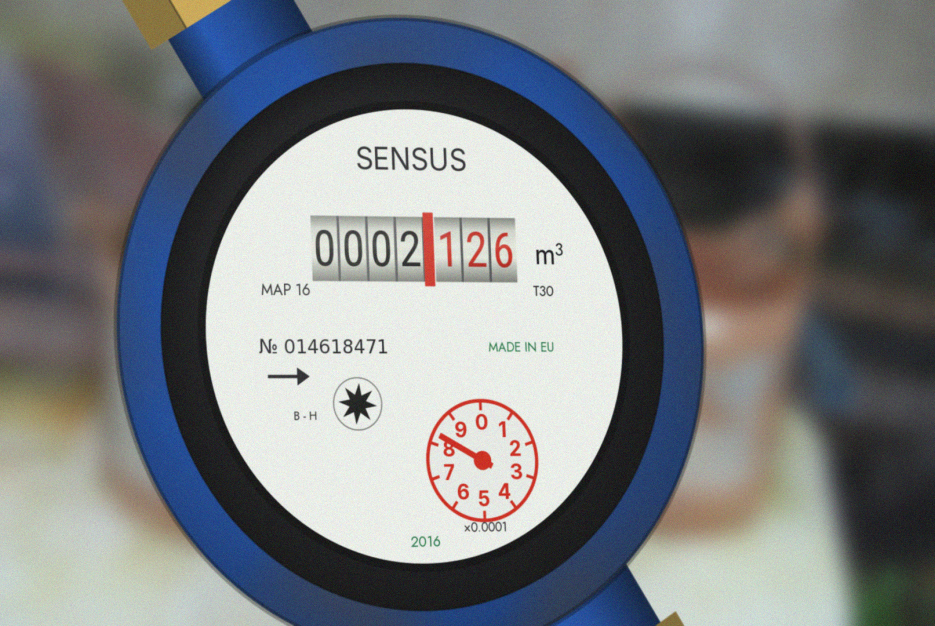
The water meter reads 2.1268 m³
